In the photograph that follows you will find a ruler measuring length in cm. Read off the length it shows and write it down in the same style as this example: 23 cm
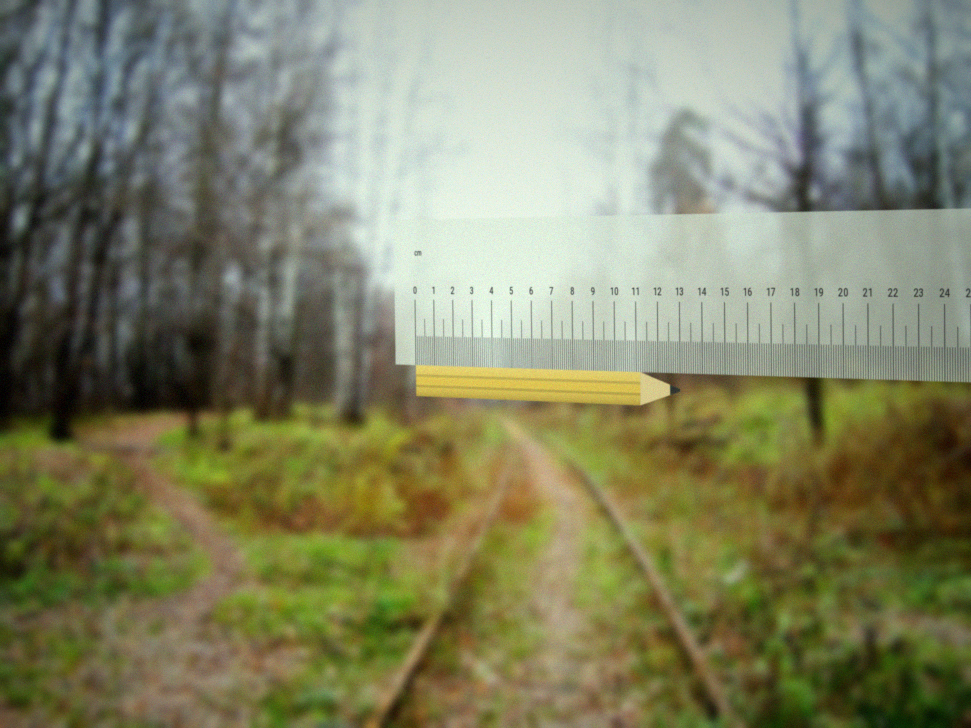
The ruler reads 13 cm
